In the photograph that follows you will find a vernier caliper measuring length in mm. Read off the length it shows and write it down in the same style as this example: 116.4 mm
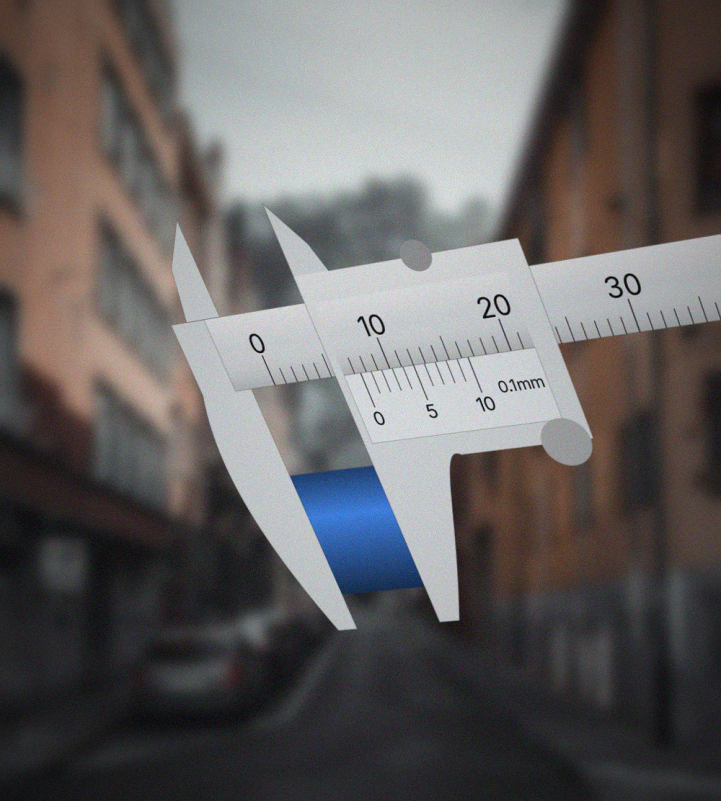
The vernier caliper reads 7.5 mm
